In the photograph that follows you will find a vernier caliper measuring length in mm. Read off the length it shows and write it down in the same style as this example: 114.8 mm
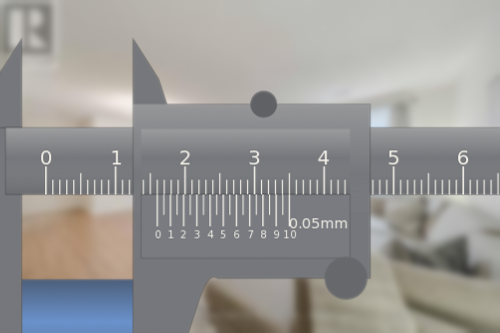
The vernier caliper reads 16.0 mm
